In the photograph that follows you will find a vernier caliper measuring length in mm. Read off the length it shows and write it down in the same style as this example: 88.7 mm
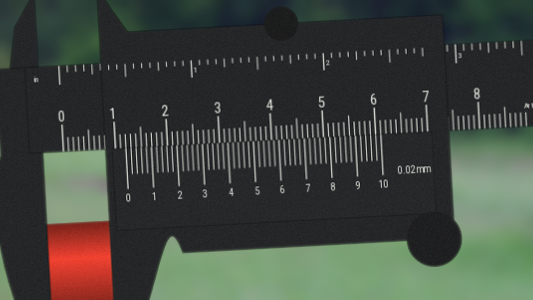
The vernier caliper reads 12.0 mm
